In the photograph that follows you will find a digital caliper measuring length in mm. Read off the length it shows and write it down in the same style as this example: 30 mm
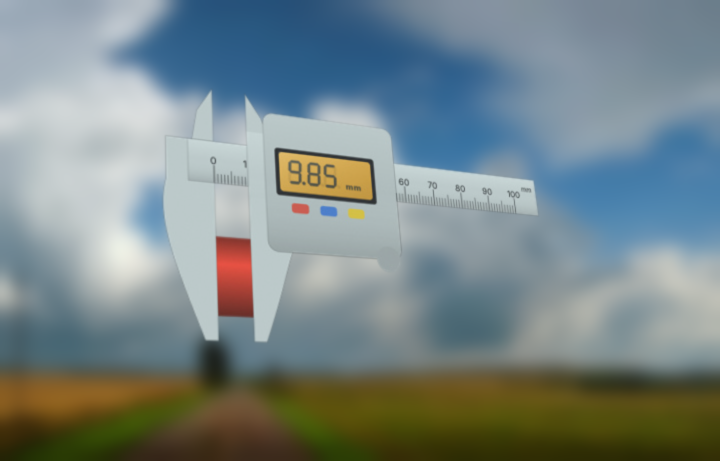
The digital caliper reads 9.85 mm
